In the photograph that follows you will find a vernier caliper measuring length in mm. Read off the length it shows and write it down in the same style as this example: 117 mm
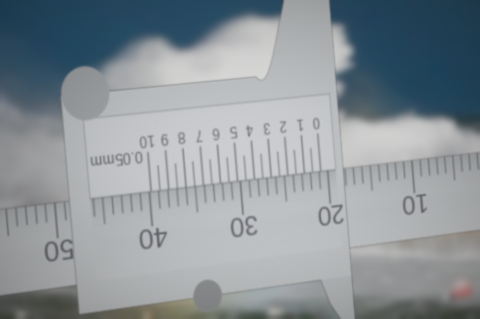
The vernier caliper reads 20.8 mm
